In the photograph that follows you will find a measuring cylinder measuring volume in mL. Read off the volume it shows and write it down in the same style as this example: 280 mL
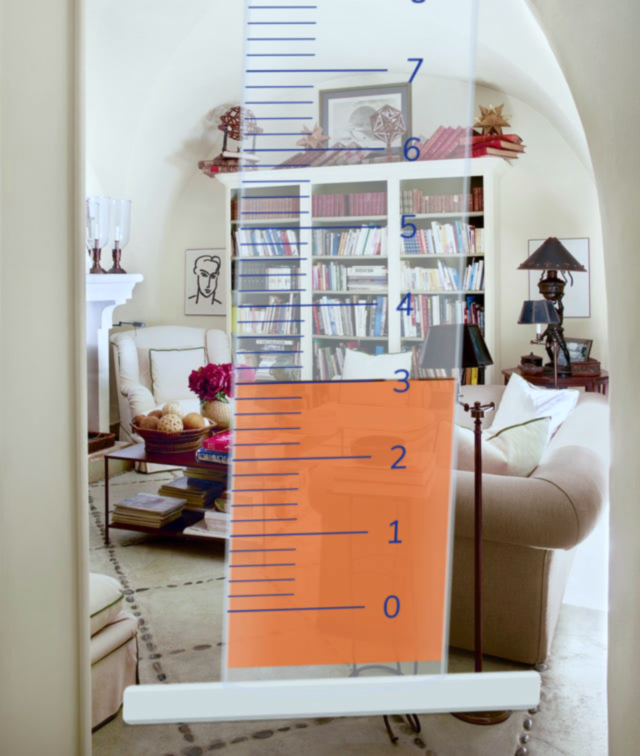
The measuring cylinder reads 3 mL
